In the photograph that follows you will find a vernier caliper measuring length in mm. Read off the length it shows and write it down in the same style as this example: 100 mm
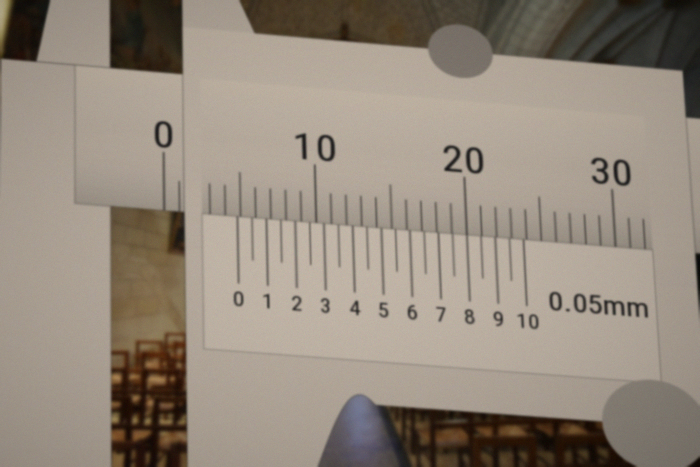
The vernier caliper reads 4.8 mm
